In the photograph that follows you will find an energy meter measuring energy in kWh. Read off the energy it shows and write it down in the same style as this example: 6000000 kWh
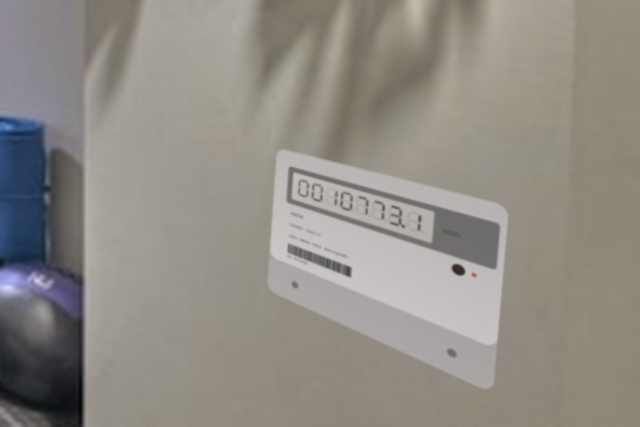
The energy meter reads 10773.1 kWh
